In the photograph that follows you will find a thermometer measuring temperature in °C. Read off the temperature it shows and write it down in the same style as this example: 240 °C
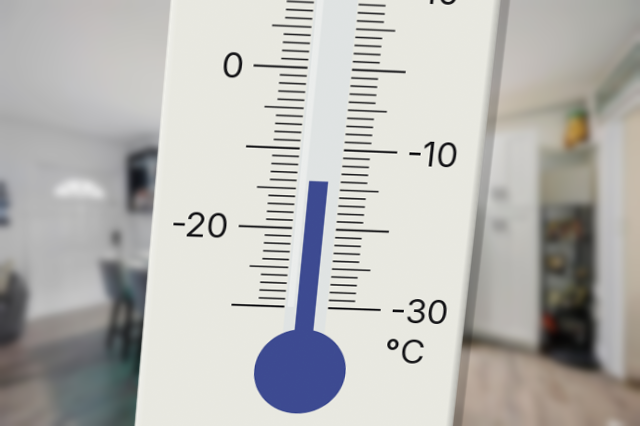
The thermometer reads -14 °C
